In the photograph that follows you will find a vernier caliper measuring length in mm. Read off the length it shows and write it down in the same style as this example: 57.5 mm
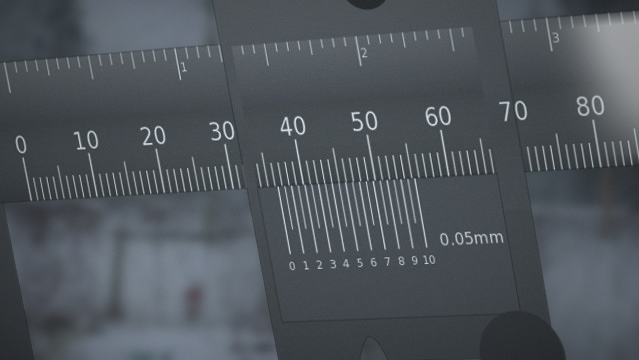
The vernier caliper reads 36.4 mm
